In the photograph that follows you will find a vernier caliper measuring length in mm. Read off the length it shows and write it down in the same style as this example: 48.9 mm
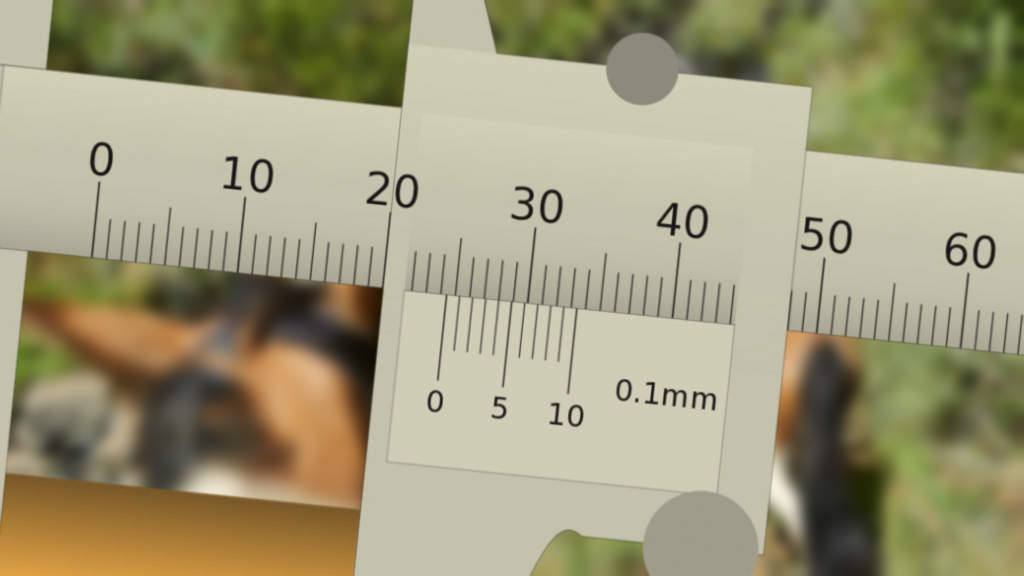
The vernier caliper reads 24.4 mm
